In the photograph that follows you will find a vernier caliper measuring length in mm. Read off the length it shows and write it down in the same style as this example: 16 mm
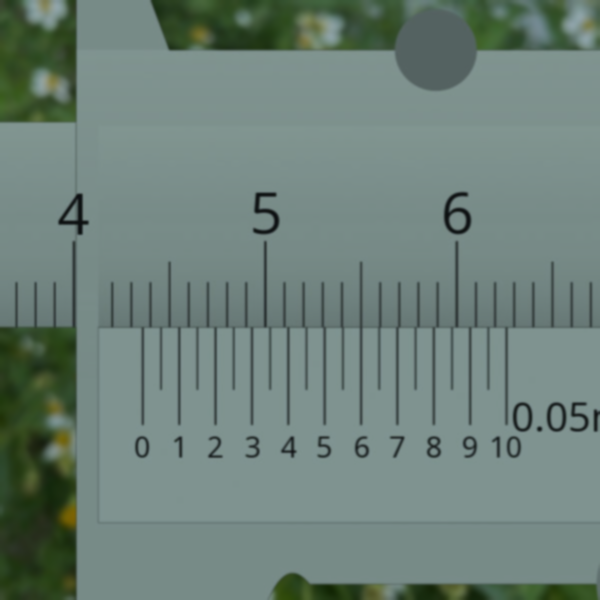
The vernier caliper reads 43.6 mm
